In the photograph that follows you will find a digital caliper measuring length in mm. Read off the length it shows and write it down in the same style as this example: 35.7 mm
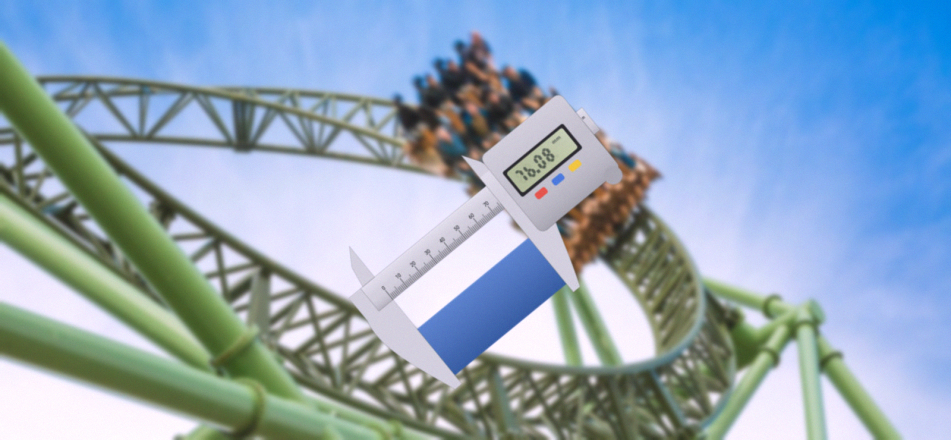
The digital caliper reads 76.08 mm
